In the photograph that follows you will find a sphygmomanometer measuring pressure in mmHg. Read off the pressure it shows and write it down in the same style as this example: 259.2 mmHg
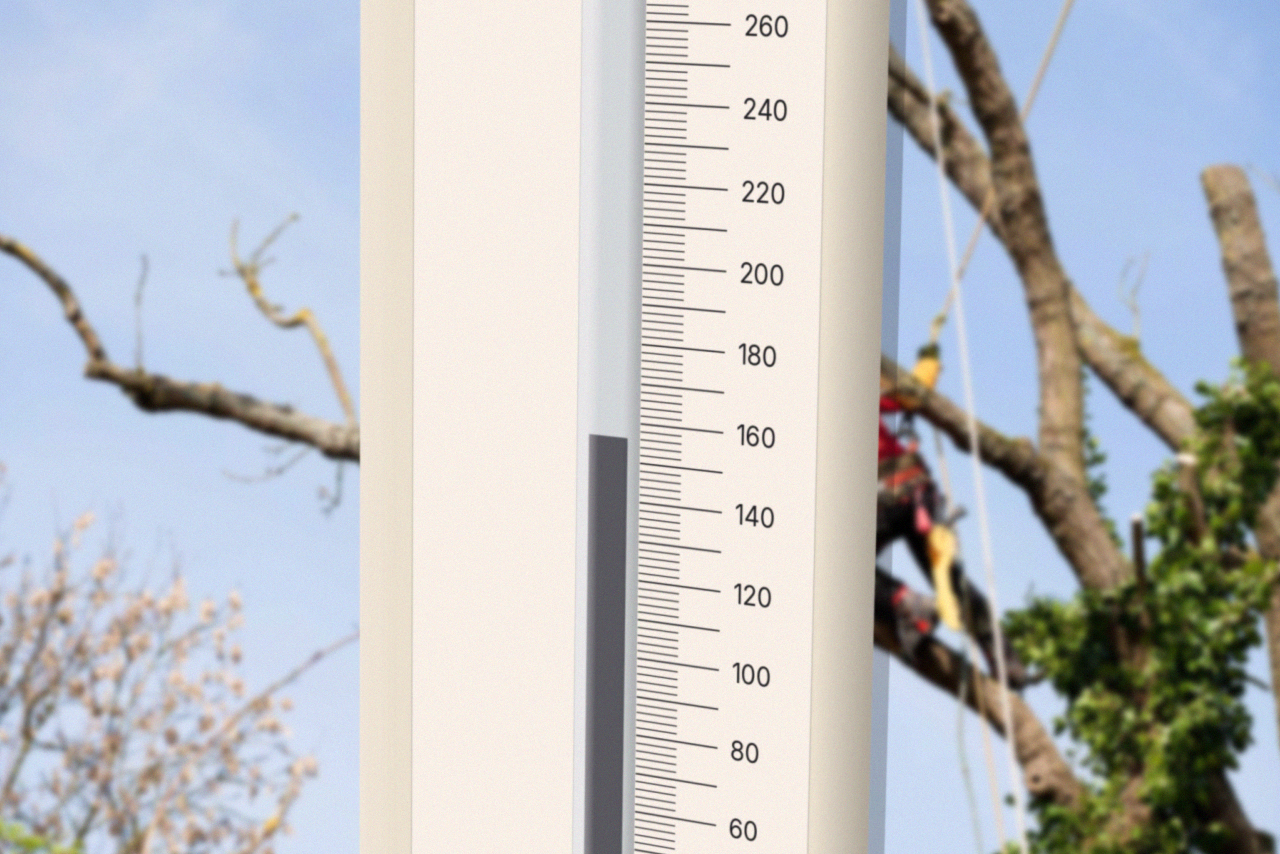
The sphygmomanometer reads 156 mmHg
